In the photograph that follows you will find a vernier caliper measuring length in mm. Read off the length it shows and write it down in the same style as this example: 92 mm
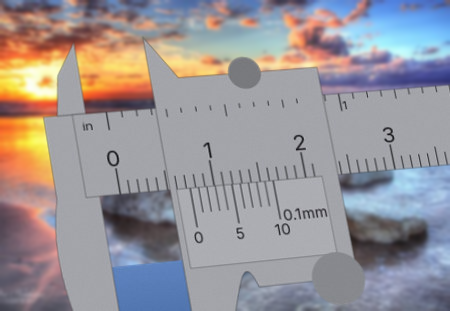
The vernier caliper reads 7.4 mm
